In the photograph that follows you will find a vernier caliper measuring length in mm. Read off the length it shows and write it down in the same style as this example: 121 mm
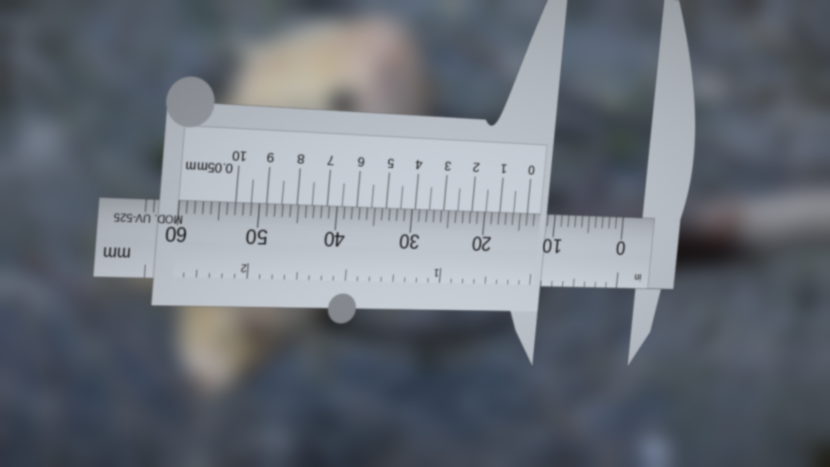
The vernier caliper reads 14.0 mm
